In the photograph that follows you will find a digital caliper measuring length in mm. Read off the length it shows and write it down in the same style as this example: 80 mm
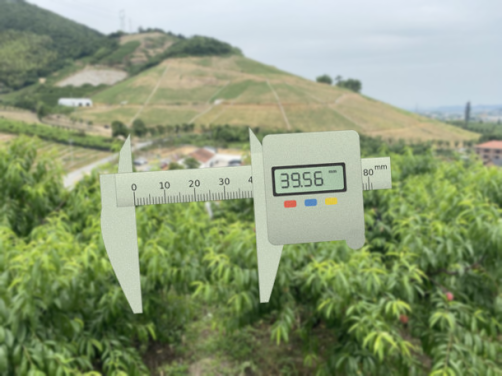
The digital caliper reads 39.56 mm
